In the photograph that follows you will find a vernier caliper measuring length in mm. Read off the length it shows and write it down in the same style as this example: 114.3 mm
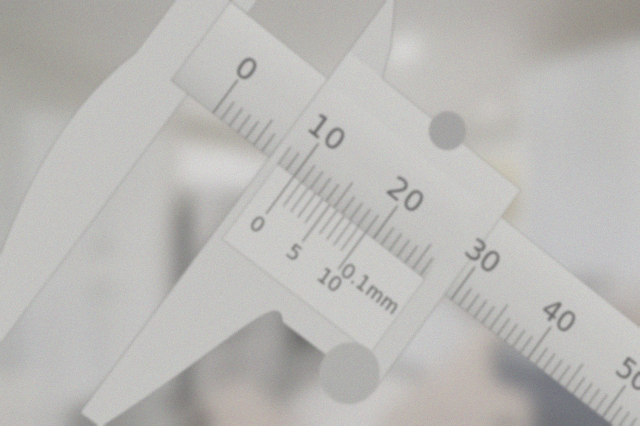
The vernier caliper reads 10.0 mm
